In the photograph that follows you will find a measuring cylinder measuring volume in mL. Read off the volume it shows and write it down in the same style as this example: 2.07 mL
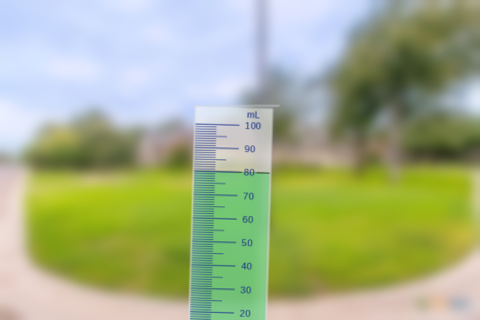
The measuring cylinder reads 80 mL
